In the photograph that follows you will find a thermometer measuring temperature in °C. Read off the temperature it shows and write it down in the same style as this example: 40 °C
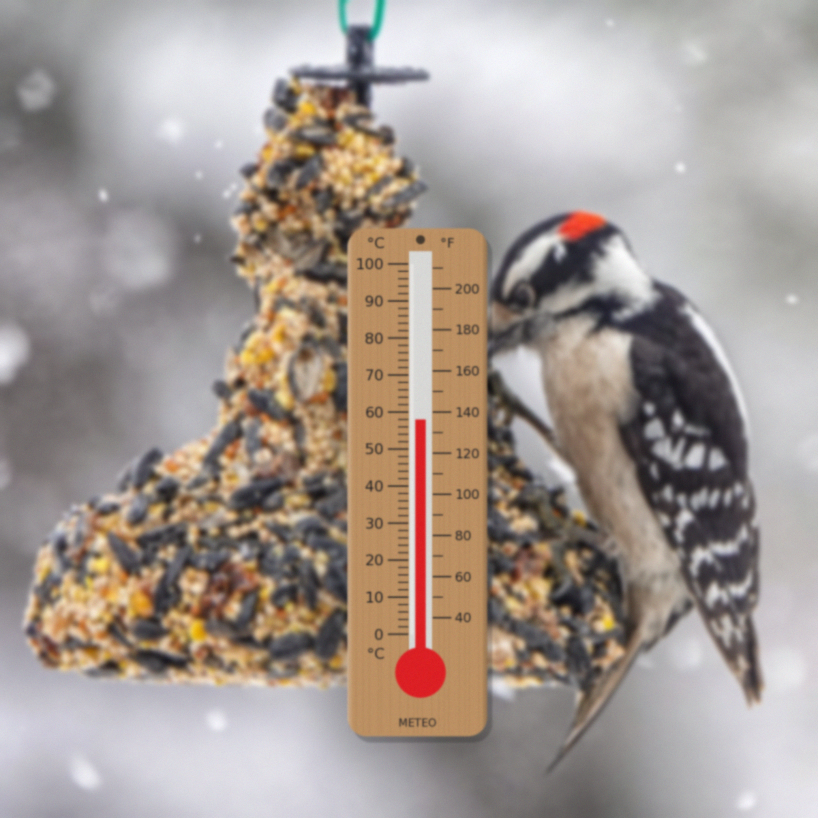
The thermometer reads 58 °C
